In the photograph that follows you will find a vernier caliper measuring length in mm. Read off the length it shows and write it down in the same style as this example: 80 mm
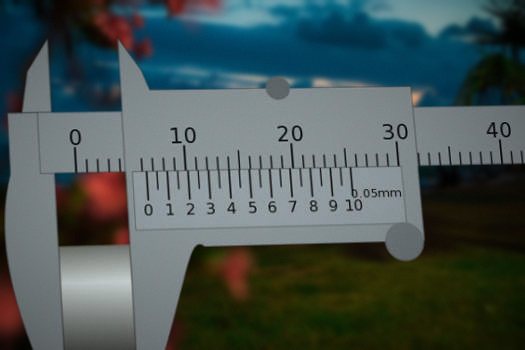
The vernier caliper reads 6.4 mm
